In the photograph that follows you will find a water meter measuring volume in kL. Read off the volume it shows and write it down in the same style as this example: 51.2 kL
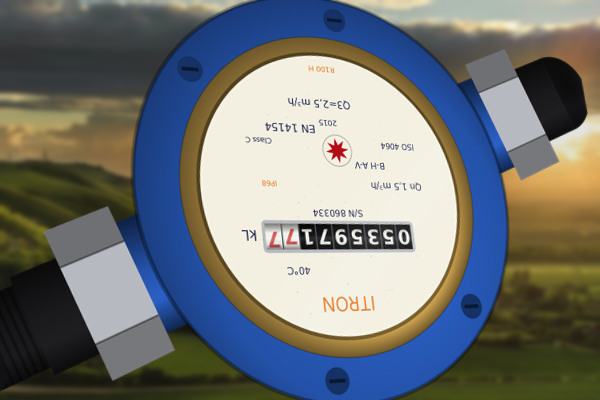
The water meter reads 535971.77 kL
